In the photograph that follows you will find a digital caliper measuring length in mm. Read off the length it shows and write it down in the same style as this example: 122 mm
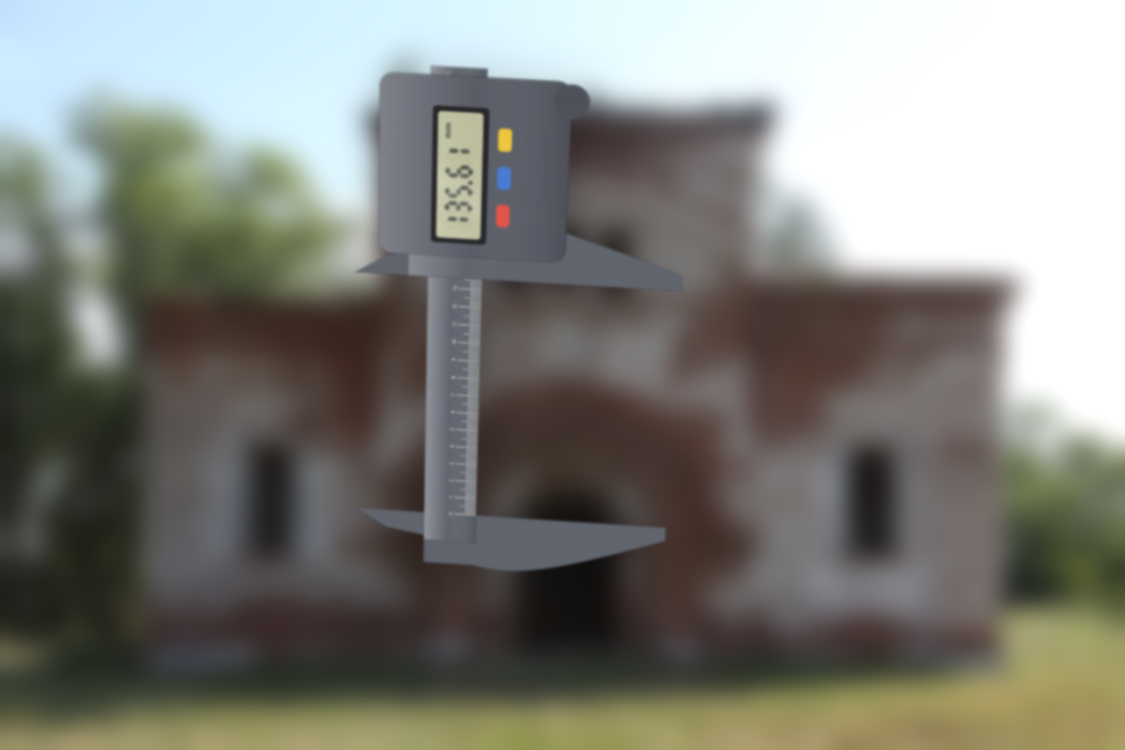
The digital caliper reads 135.61 mm
